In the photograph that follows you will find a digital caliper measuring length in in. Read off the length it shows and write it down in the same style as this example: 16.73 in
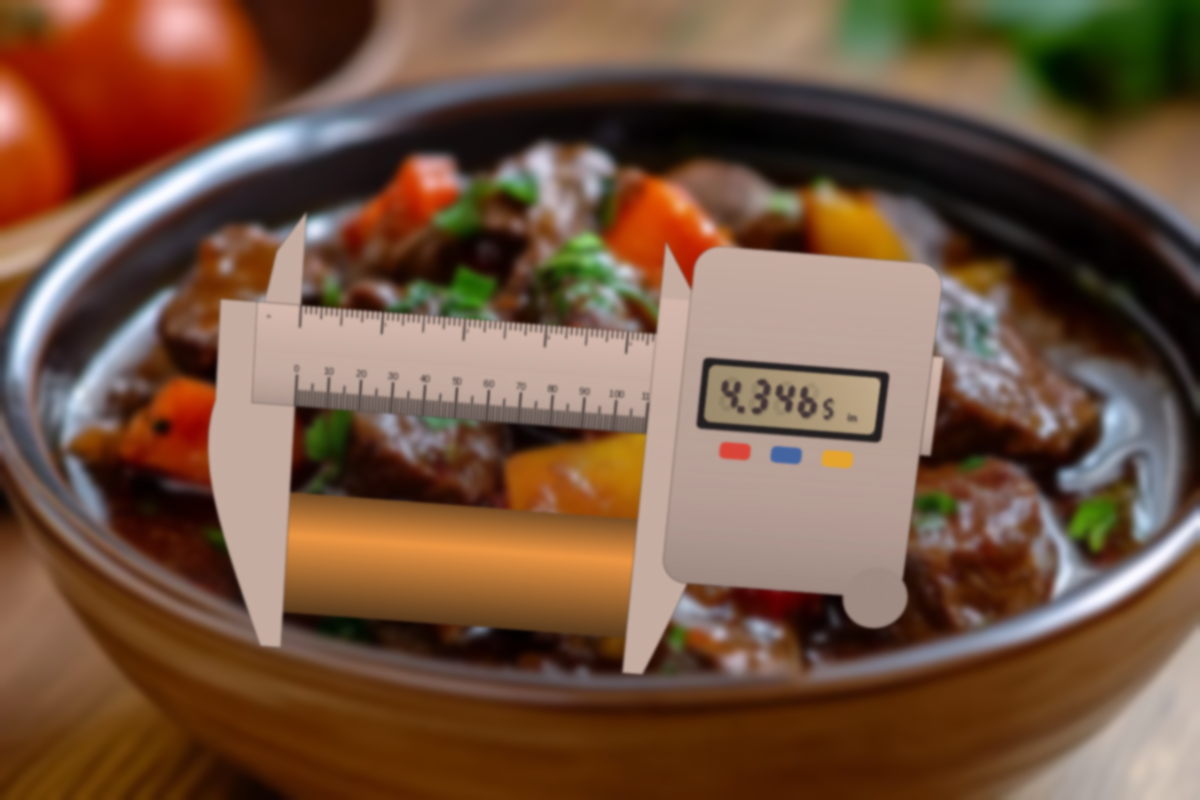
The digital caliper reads 4.3465 in
